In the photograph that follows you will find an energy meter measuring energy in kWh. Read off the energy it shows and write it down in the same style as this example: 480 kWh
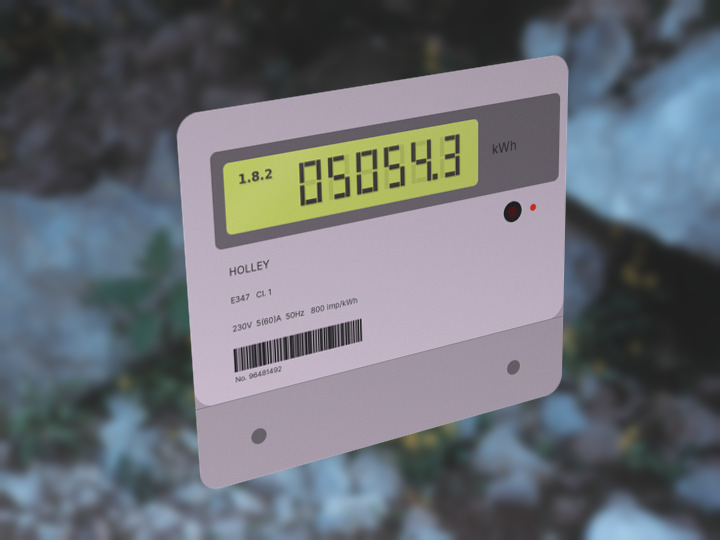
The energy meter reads 5054.3 kWh
